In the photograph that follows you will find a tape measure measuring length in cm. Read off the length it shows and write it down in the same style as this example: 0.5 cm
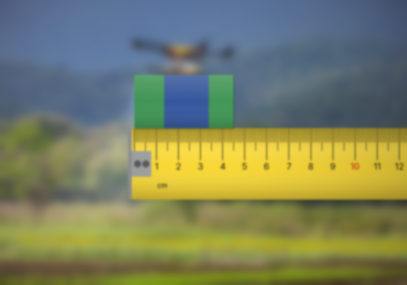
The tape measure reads 4.5 cm
